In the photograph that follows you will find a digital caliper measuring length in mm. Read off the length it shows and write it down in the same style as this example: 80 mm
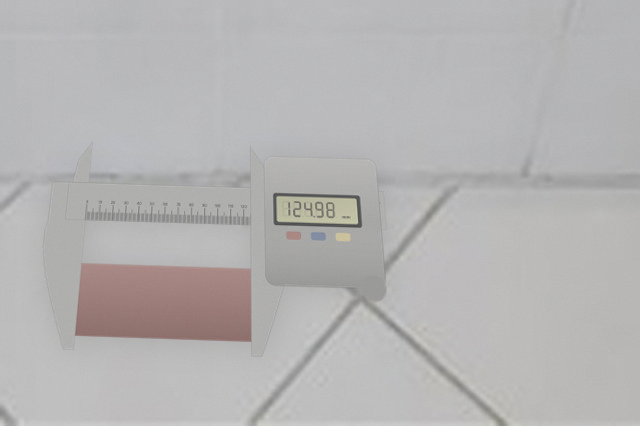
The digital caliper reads 124.98 mm
